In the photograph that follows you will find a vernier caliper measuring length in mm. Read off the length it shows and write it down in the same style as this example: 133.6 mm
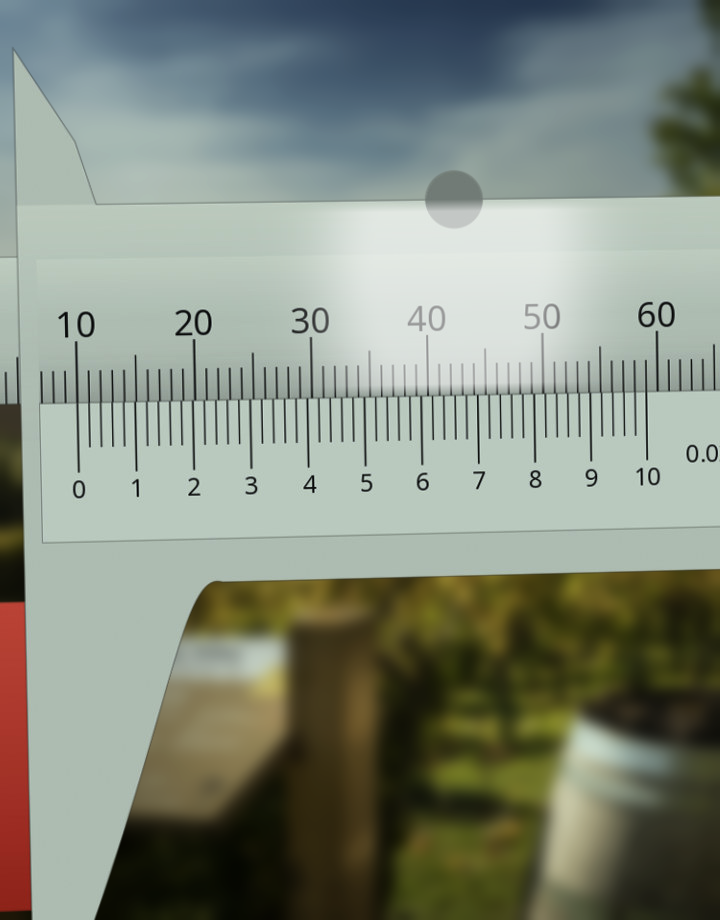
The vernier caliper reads 10.0 mm
